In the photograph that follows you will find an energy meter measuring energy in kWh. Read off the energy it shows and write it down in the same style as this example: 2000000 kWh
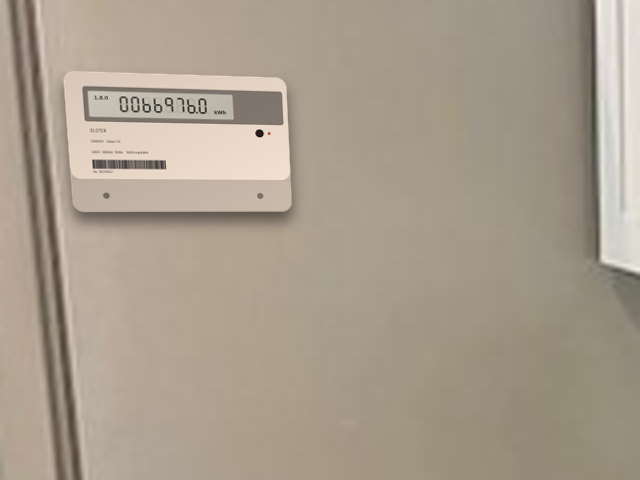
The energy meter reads 66976.0 kWh
